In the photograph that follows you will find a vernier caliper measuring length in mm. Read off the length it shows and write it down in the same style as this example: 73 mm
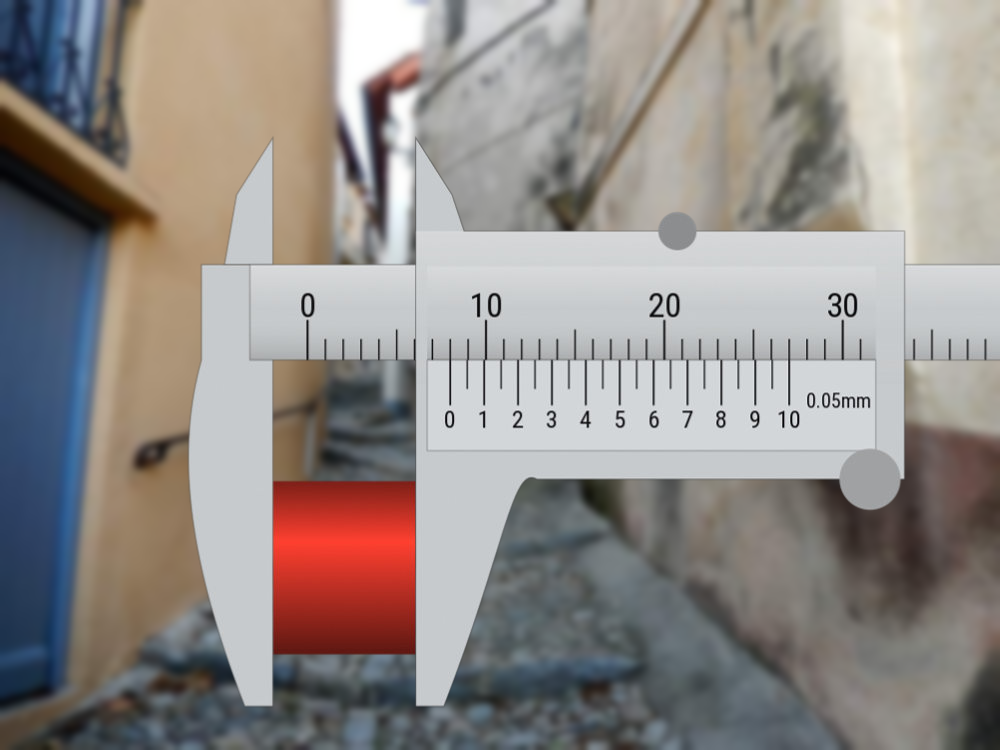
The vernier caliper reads 8.0 mm
